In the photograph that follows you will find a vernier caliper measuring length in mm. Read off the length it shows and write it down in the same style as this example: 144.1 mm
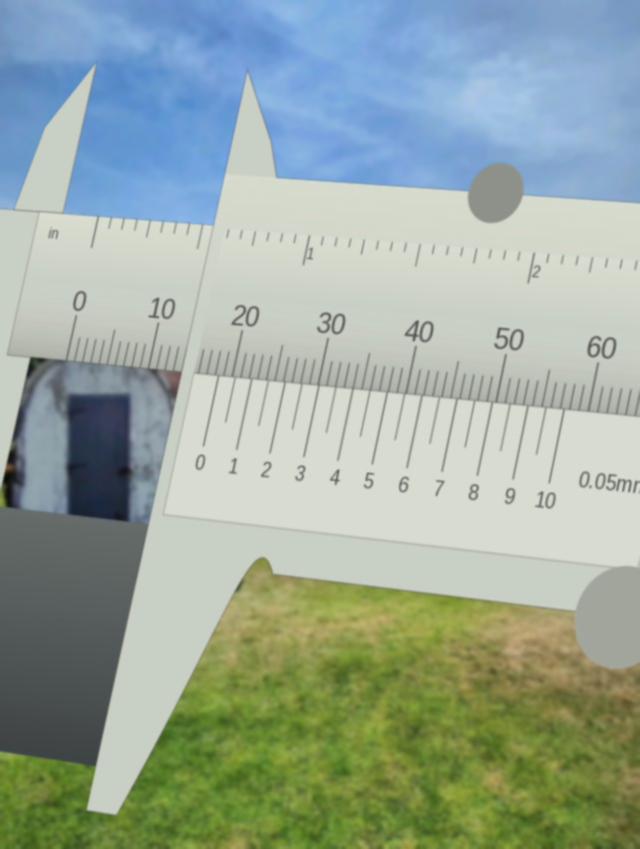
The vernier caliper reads 18.4 mm
